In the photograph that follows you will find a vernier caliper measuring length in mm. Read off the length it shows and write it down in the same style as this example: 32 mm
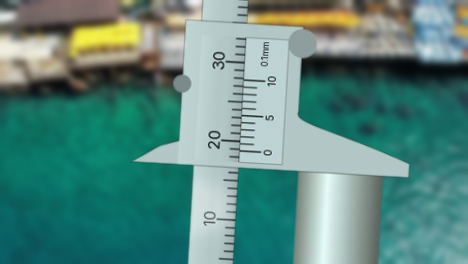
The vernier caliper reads 18.8 mm
